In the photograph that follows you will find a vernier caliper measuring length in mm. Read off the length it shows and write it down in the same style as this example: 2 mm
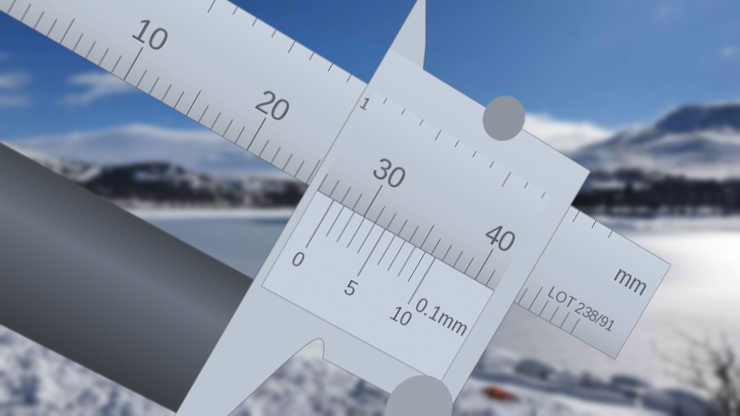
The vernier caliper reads 27.4 mm
